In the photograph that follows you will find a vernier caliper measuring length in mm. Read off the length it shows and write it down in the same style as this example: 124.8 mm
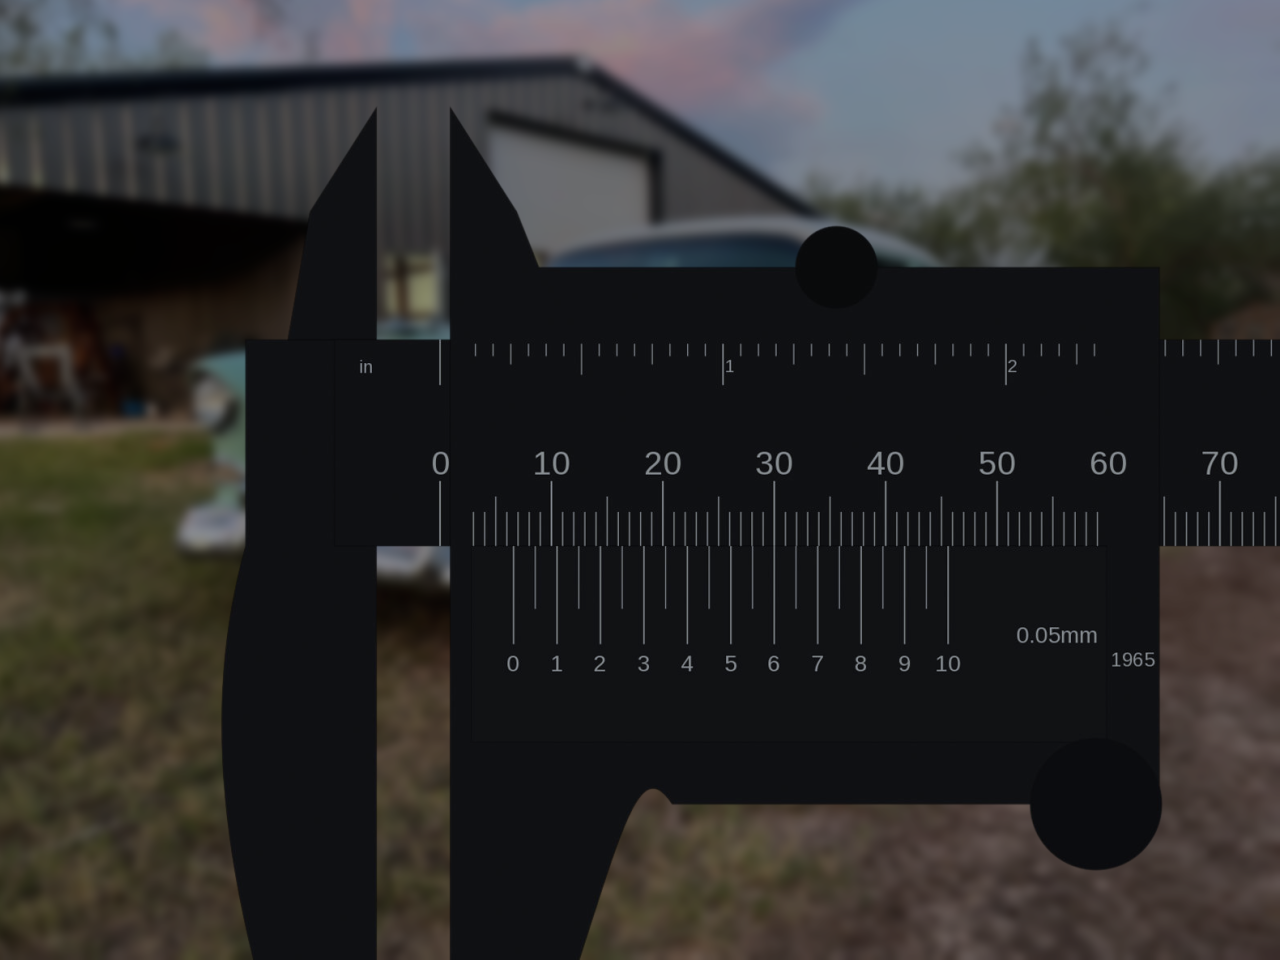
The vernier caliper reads 6.6 mm
